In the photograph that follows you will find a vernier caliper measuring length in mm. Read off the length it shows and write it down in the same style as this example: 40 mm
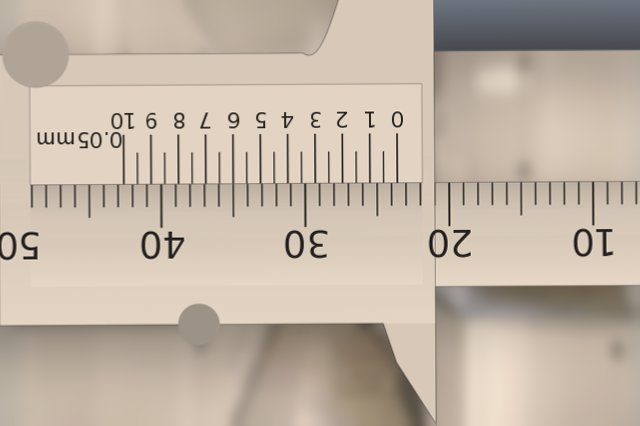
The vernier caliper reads 23.6 mm
